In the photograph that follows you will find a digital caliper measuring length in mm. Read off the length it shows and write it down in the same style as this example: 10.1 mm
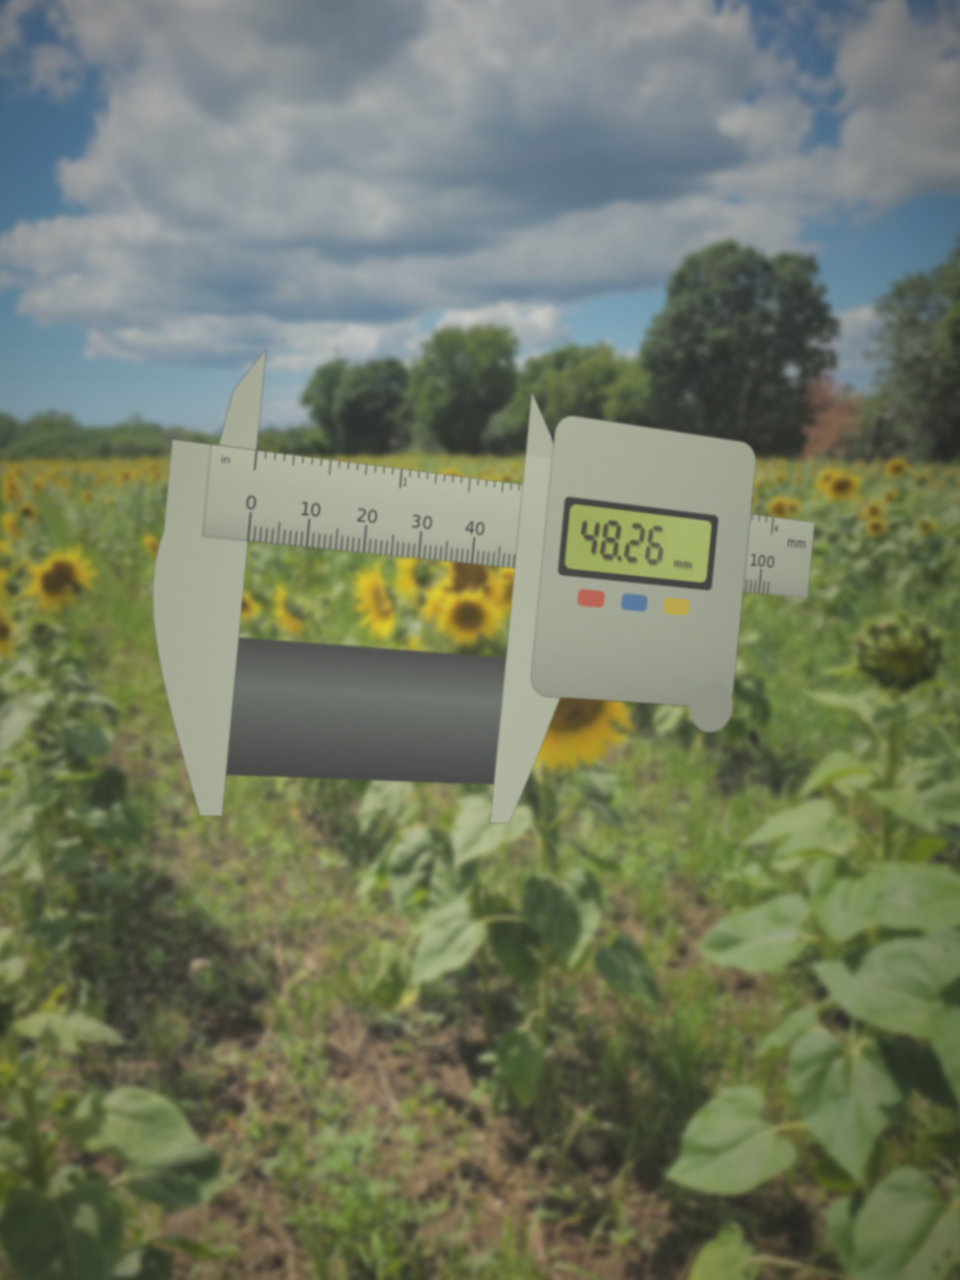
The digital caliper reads 48.26 mm
